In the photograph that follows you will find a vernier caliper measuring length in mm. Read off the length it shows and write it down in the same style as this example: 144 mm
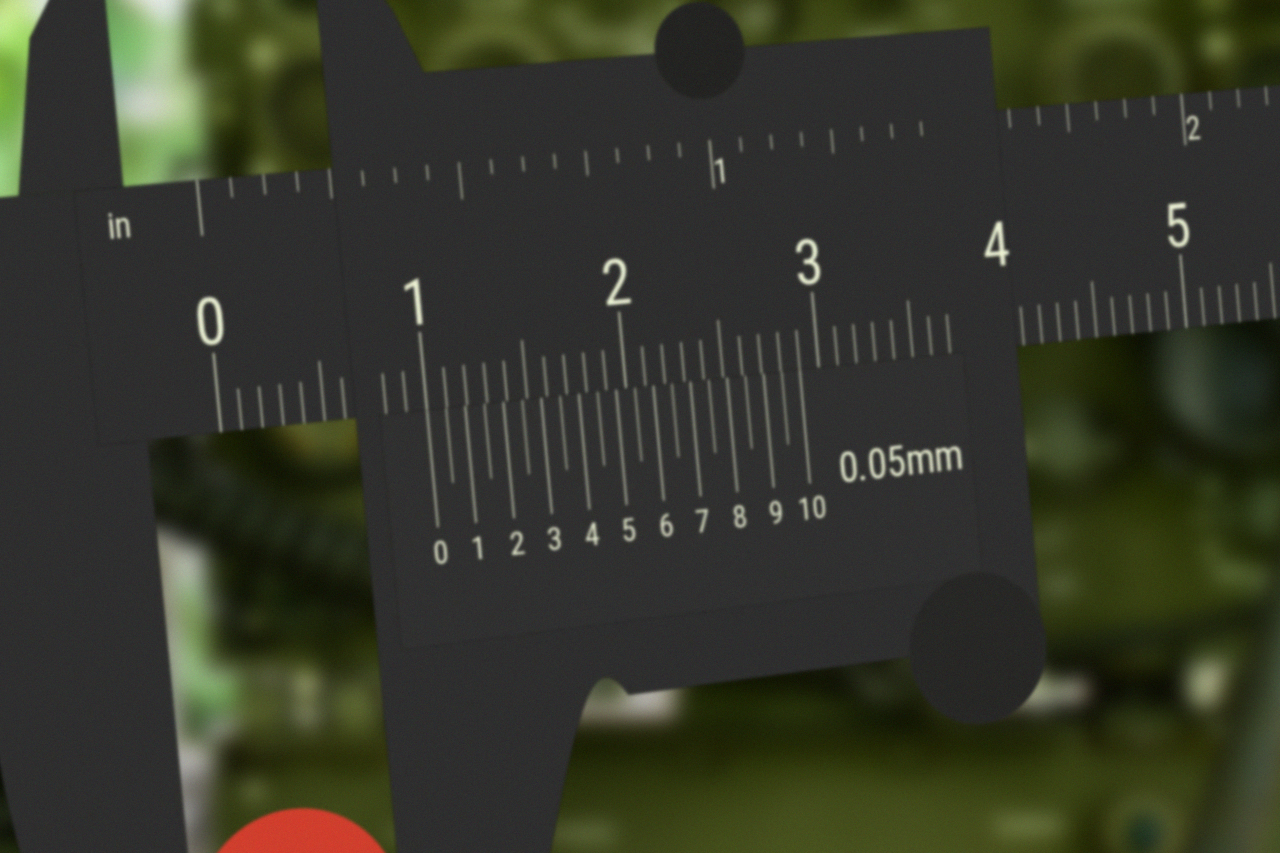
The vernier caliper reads 10.0 mm
